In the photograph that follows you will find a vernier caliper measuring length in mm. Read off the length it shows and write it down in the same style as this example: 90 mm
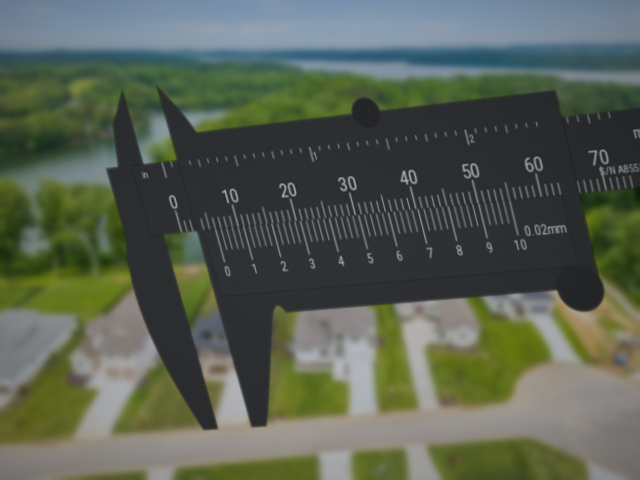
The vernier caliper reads 6.0 mm
